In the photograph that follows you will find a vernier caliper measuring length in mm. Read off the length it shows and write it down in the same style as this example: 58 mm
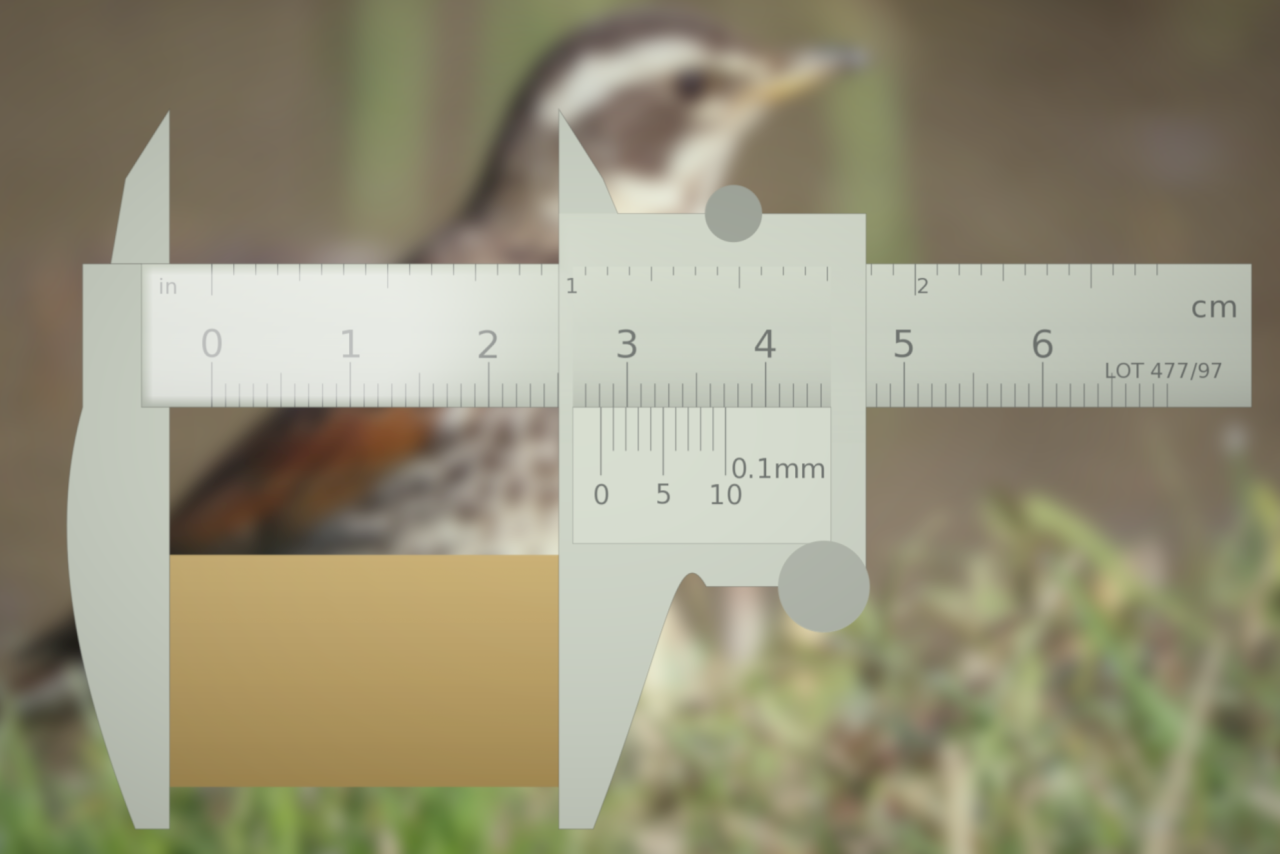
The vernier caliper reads 28.1 mm
